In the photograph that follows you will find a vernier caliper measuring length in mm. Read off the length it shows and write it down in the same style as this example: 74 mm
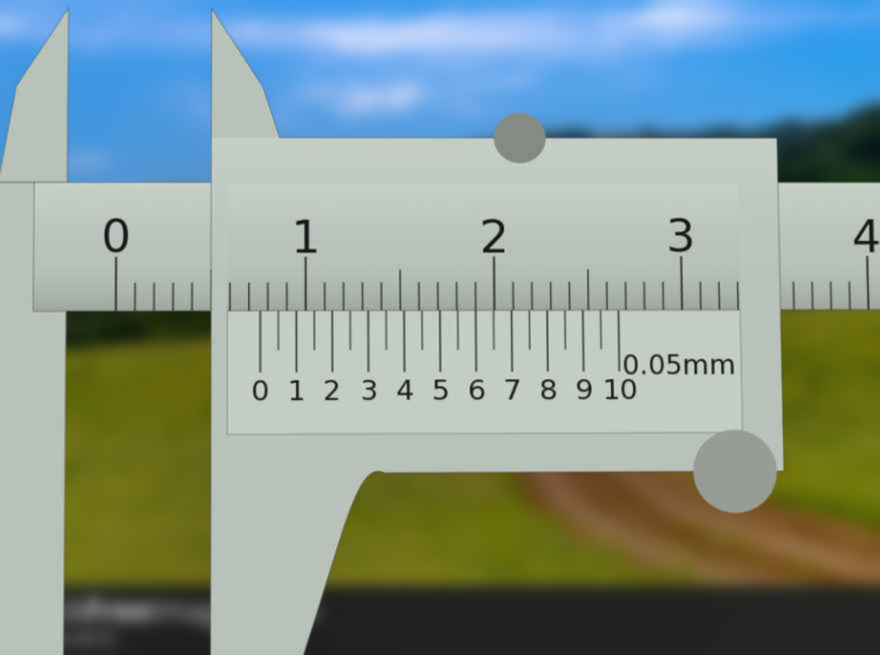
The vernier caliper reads 7.6 mm
